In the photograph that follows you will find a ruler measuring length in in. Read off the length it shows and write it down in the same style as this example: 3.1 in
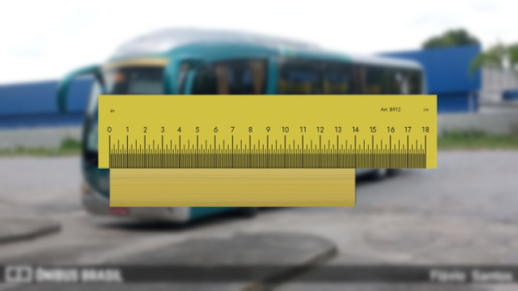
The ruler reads 14 in
